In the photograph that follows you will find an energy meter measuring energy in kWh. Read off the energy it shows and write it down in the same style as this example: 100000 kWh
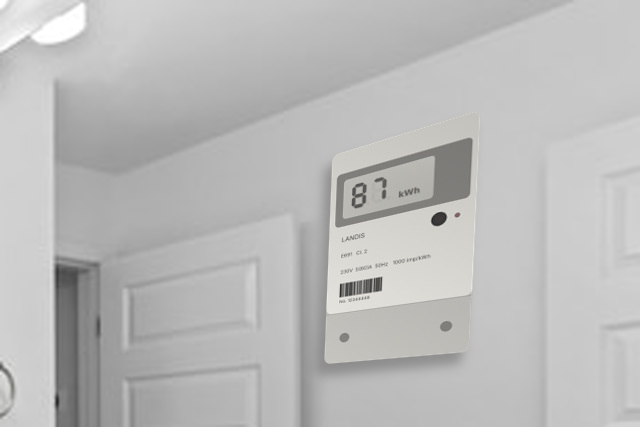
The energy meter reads 87 kWh
